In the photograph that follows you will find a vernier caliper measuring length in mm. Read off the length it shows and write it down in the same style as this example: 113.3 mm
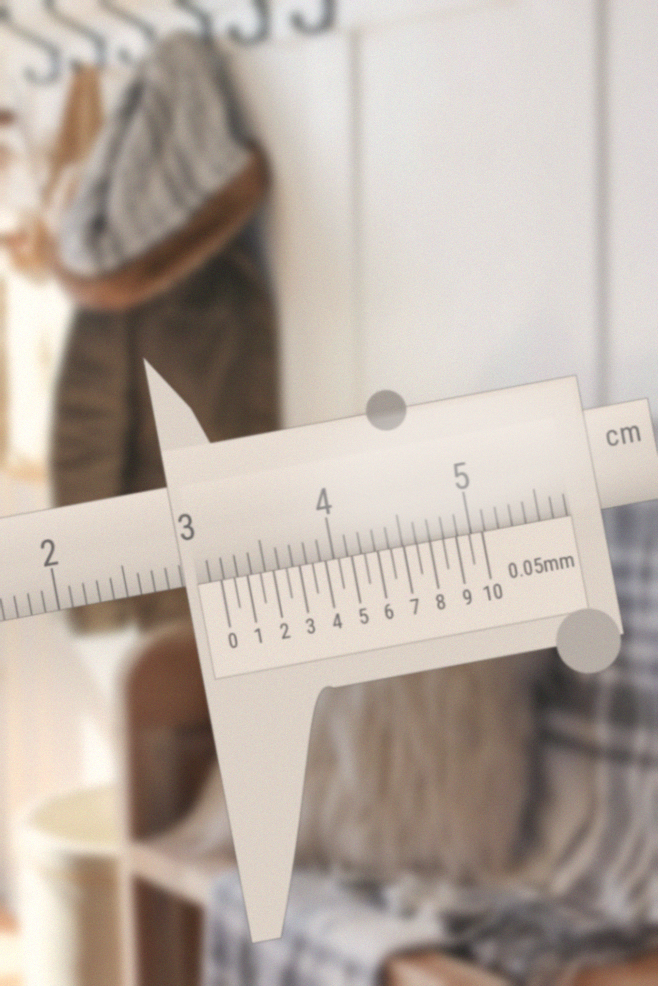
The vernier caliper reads 31.8 mm
